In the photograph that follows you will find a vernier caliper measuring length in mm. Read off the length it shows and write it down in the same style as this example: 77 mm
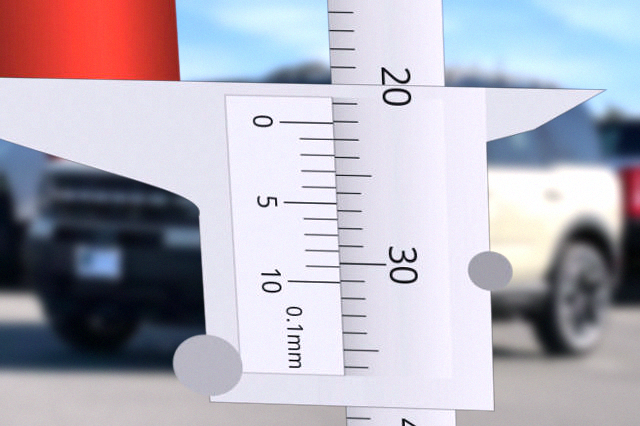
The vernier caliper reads 22.1 mm
